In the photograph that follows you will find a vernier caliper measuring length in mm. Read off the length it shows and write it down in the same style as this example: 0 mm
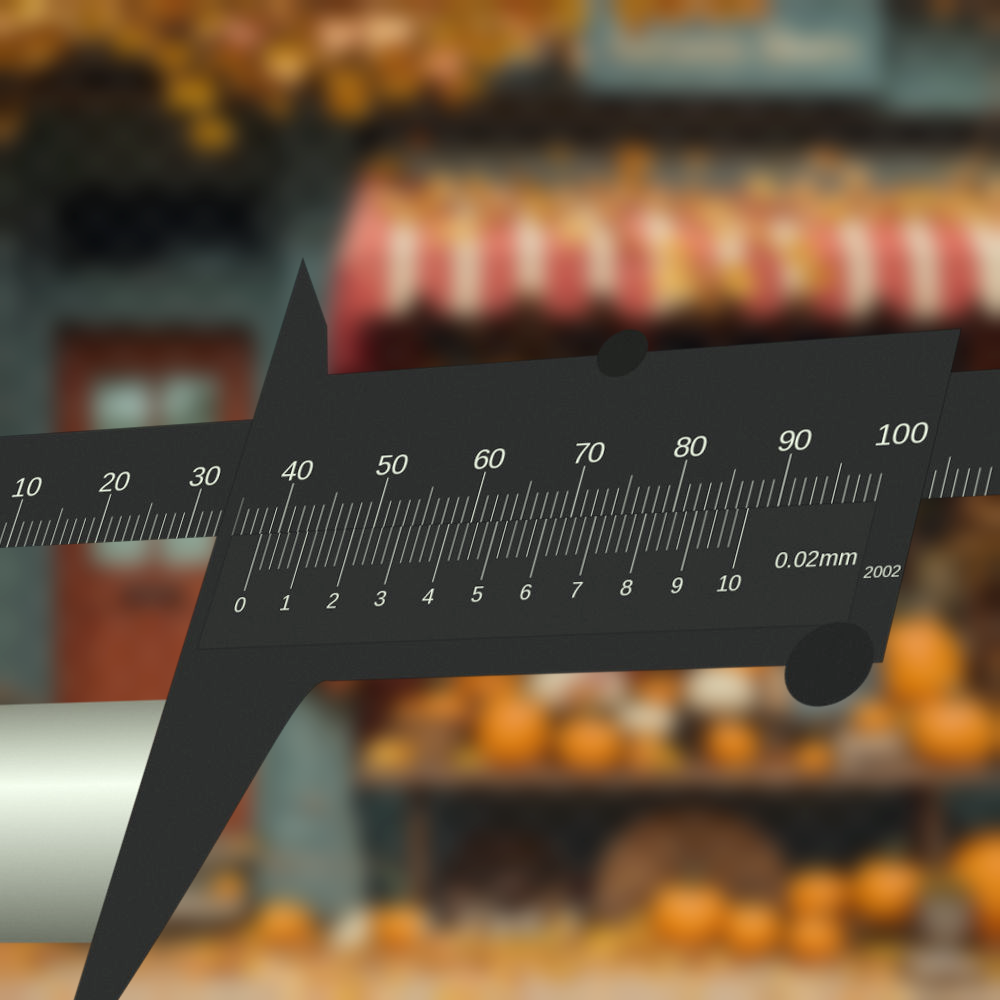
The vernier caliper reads 38.2 mm
